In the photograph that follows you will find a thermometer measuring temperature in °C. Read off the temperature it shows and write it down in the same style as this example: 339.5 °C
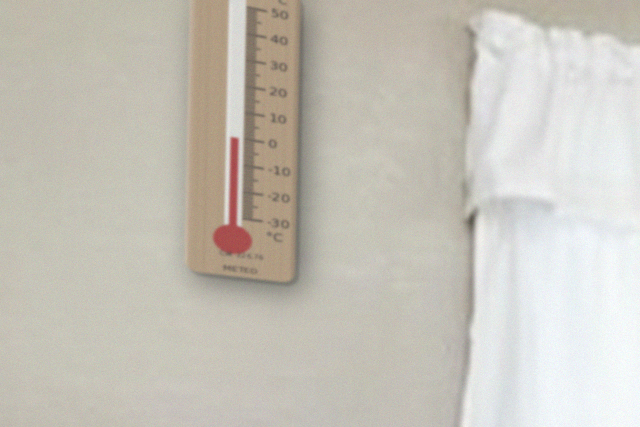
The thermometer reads 0 °C
